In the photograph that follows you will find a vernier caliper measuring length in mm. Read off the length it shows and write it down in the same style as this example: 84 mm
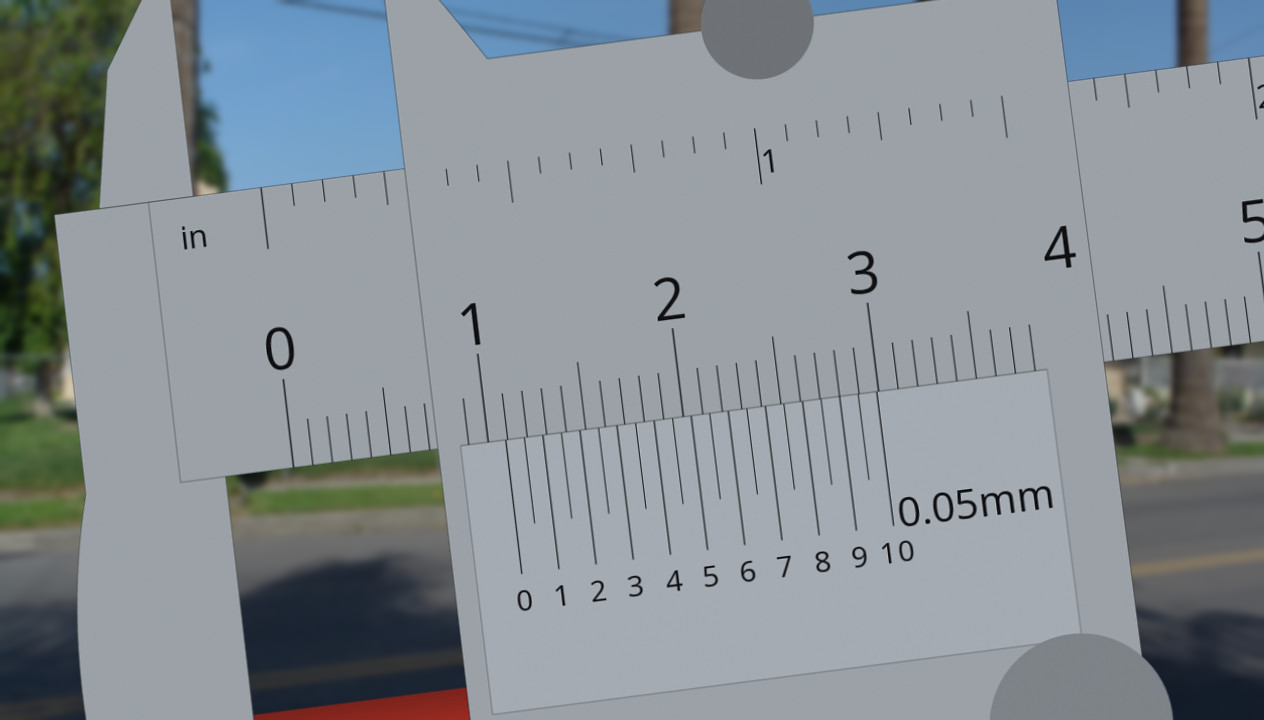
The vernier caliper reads 10.9 mm
